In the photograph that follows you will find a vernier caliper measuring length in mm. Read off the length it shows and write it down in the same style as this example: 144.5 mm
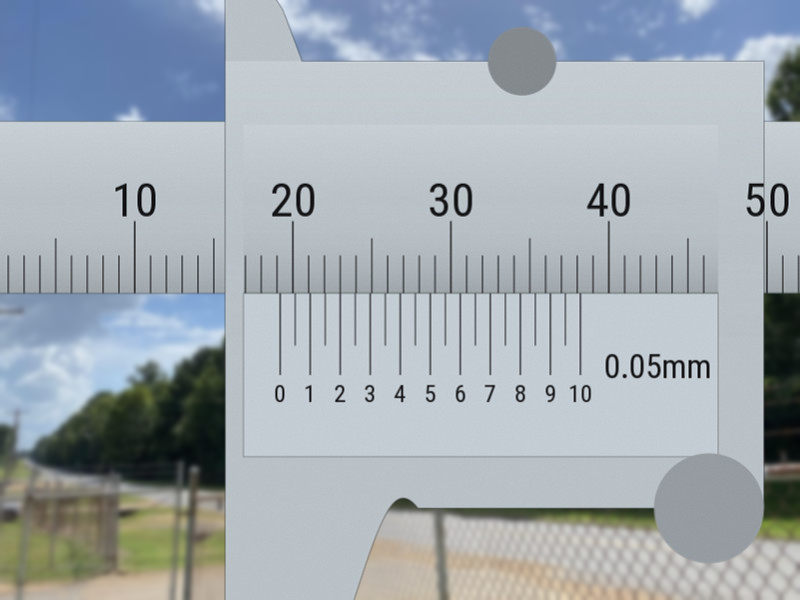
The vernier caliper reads 19.2 mm
